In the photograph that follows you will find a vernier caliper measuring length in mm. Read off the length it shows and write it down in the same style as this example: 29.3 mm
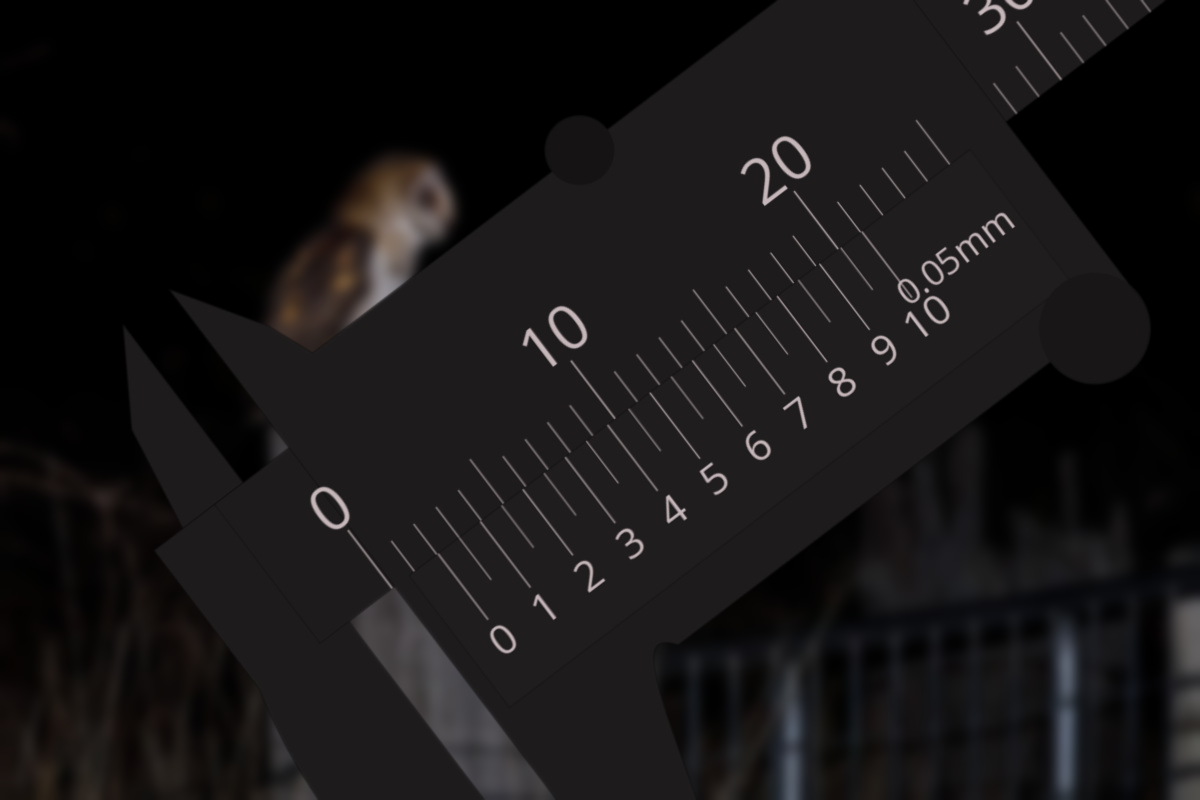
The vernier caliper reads 2.05 mm
